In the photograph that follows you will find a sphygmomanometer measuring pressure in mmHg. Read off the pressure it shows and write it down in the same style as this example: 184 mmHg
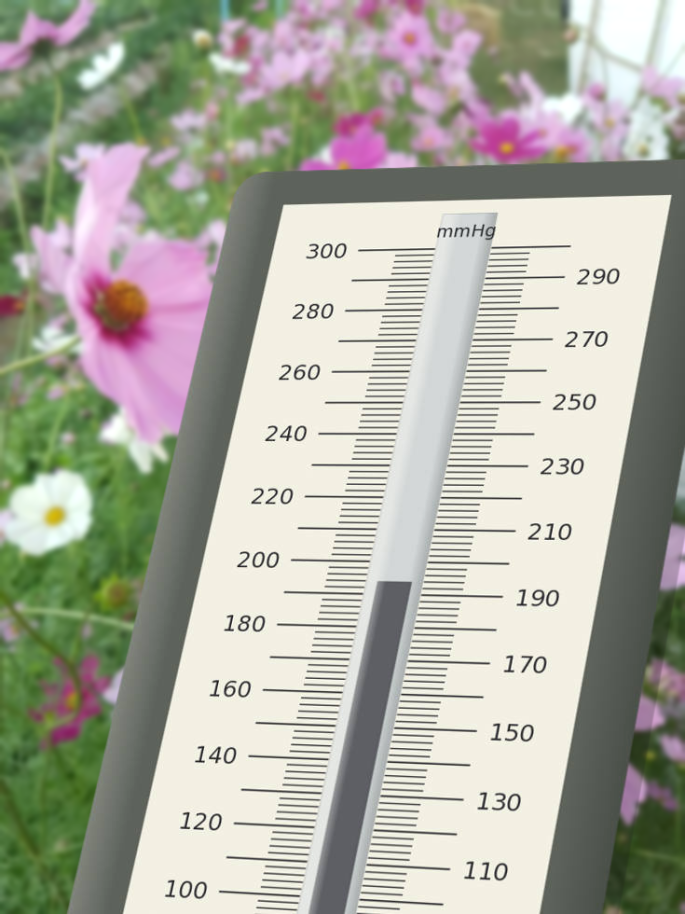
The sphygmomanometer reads 194 mmHg
